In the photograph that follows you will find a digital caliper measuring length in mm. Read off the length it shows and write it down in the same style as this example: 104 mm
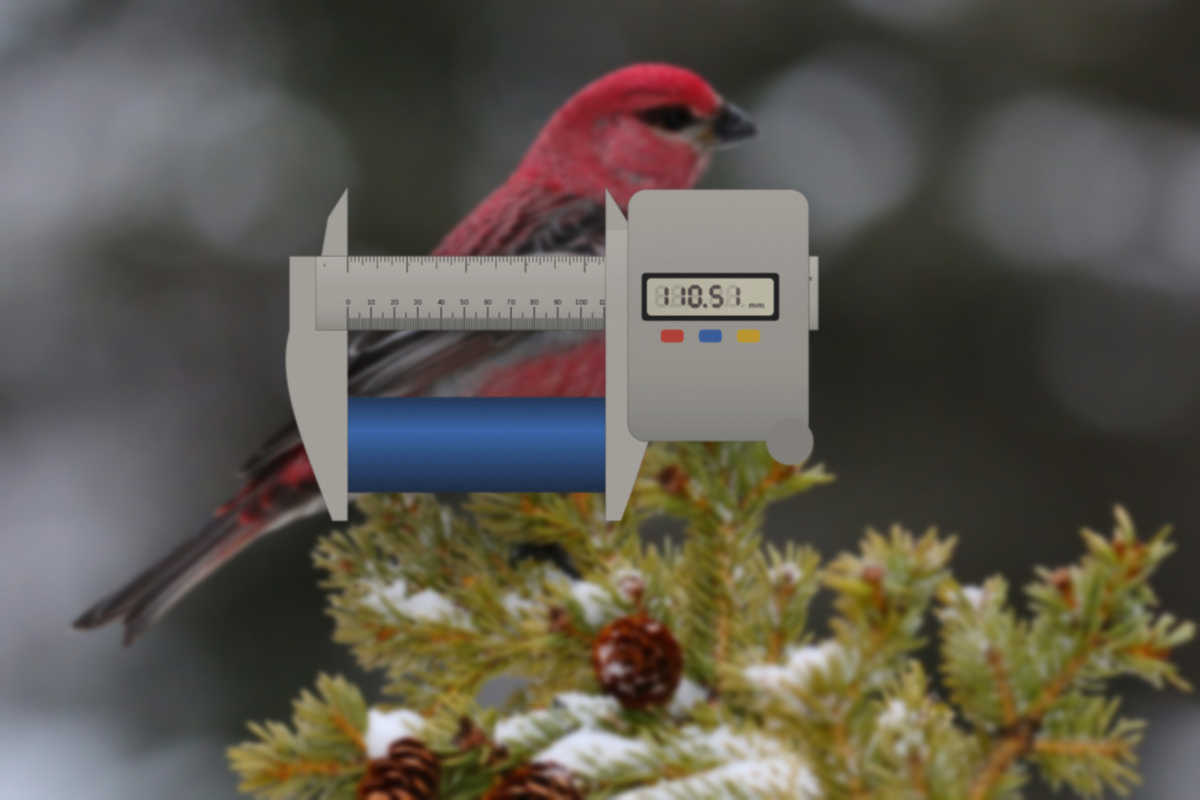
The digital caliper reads 110.51 mm
